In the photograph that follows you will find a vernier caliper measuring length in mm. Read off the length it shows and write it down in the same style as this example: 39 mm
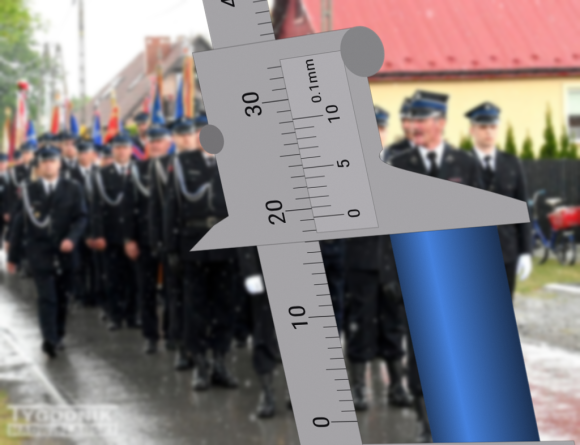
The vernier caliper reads 19.2 mm
